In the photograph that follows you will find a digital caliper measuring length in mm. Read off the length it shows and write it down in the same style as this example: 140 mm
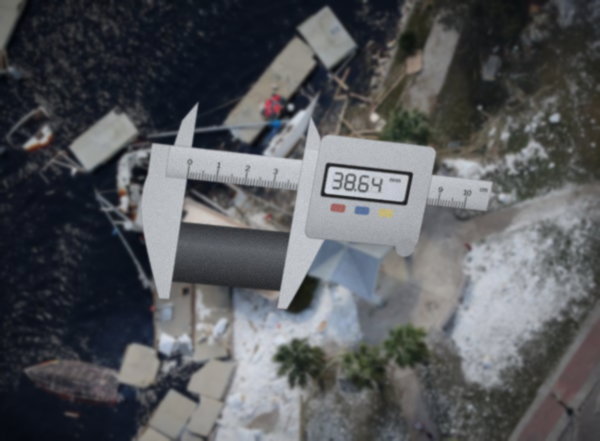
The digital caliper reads 38.64 mm
